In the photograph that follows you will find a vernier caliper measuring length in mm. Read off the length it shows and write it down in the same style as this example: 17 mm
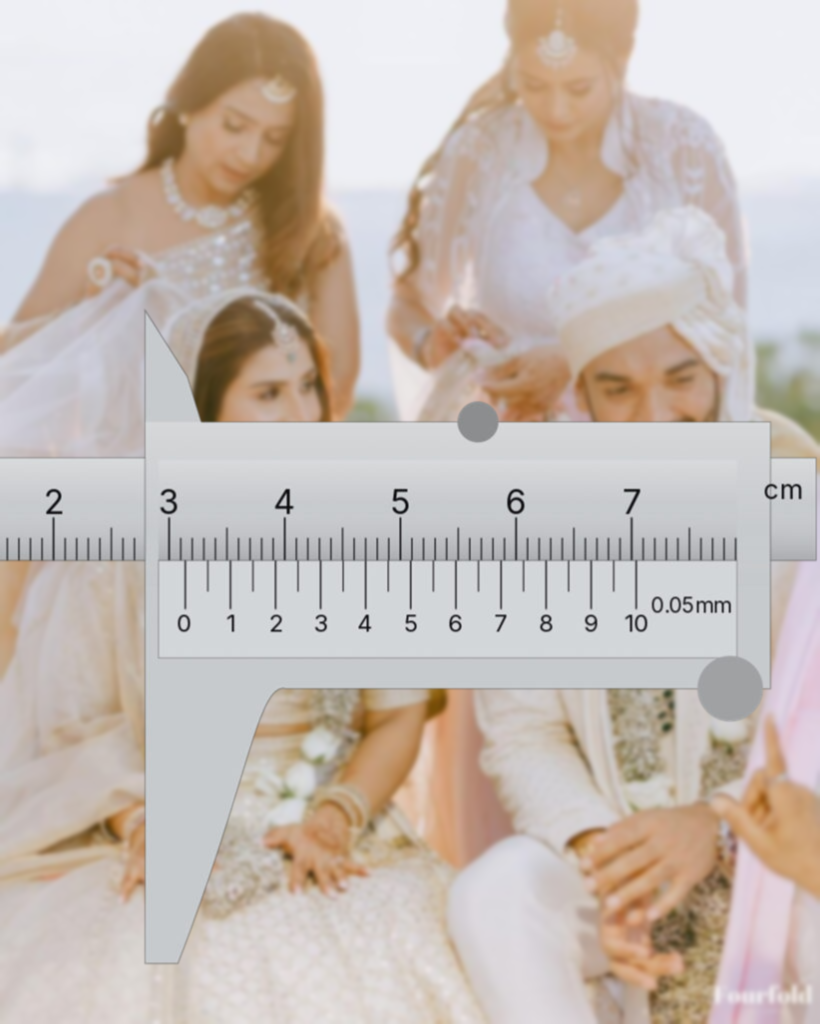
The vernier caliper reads 31.4 mm
